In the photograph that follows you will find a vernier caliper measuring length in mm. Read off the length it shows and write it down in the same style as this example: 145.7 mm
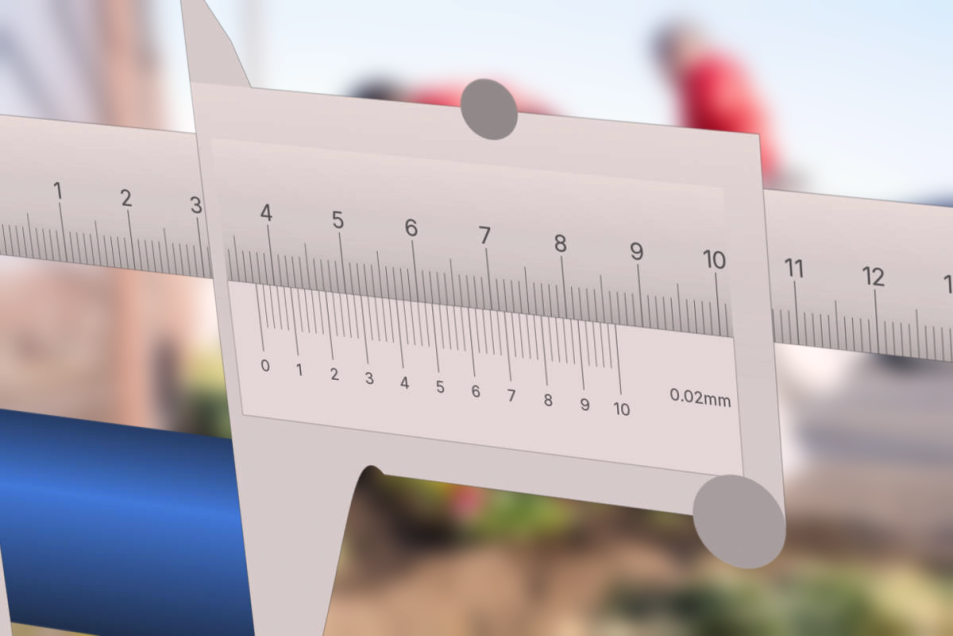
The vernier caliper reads 37.4 mm
